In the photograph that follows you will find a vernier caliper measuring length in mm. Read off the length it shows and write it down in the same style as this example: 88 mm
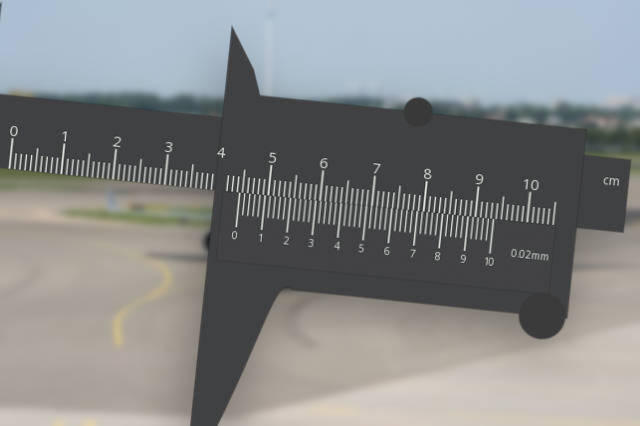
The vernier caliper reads 44.5 mm
